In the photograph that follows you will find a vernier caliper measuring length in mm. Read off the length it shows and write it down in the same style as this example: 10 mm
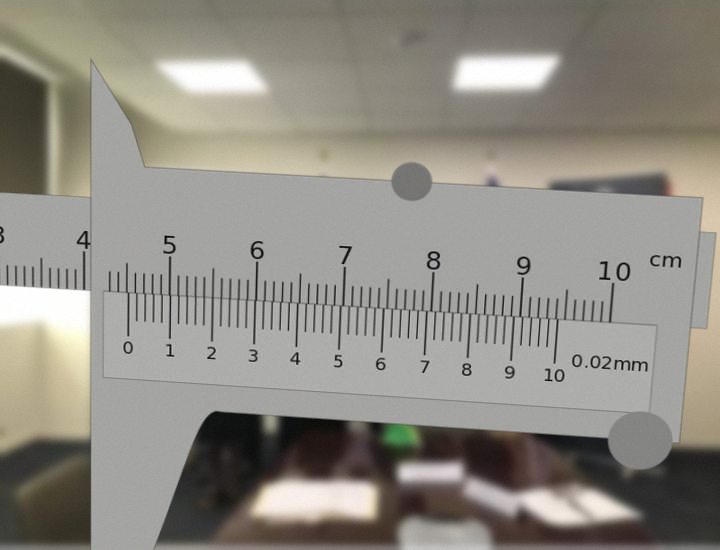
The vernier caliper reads 45.2 mm
